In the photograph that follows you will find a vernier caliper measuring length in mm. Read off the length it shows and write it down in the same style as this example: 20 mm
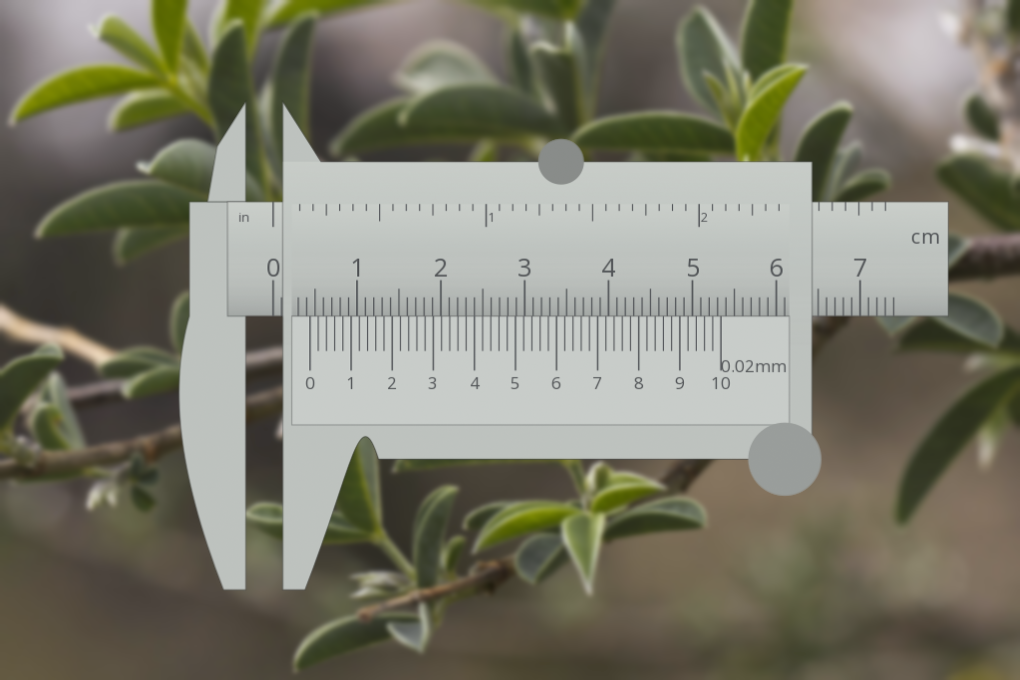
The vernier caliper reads 4.4 mm
